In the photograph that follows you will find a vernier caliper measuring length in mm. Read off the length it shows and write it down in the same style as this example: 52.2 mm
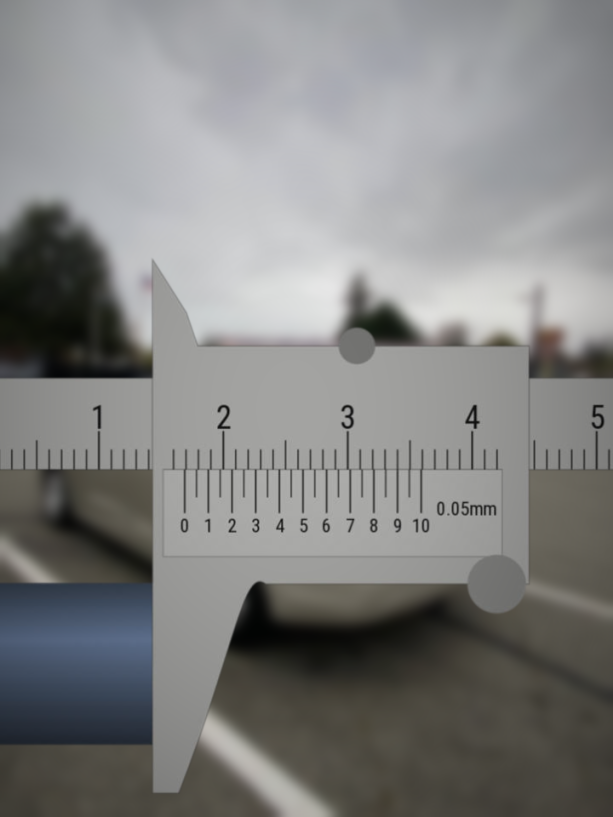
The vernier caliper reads 16.9 mm
